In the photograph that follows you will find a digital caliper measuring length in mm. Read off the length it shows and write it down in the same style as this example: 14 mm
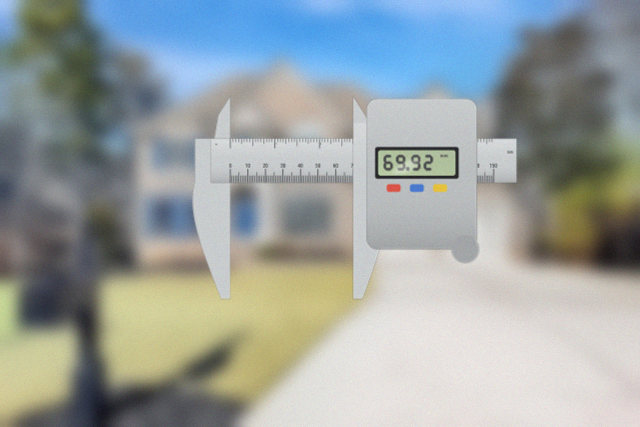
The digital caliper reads 69.92 mm
